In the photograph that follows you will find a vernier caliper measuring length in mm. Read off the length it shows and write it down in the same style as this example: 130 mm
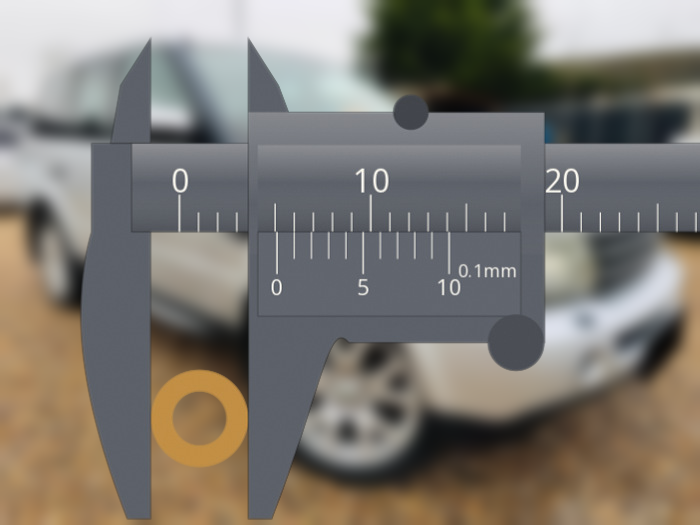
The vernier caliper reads 5.1 mm
